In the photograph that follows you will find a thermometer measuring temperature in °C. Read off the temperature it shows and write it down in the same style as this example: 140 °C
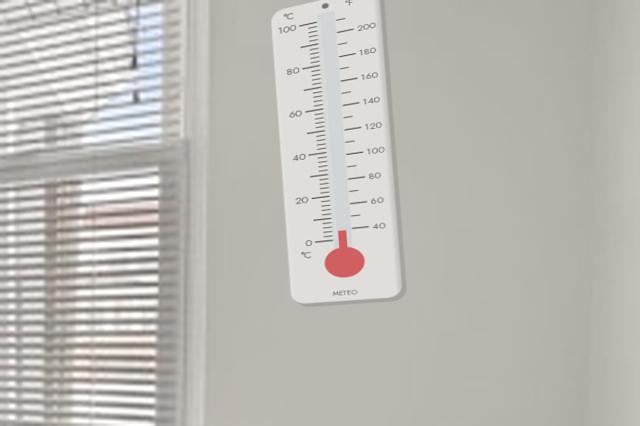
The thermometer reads 4 °C
